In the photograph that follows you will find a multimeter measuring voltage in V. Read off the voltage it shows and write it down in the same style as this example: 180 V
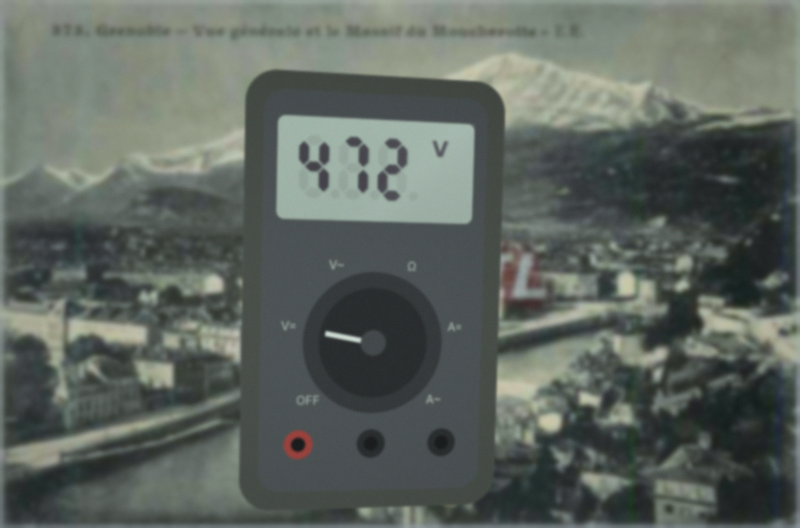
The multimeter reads 472 V
